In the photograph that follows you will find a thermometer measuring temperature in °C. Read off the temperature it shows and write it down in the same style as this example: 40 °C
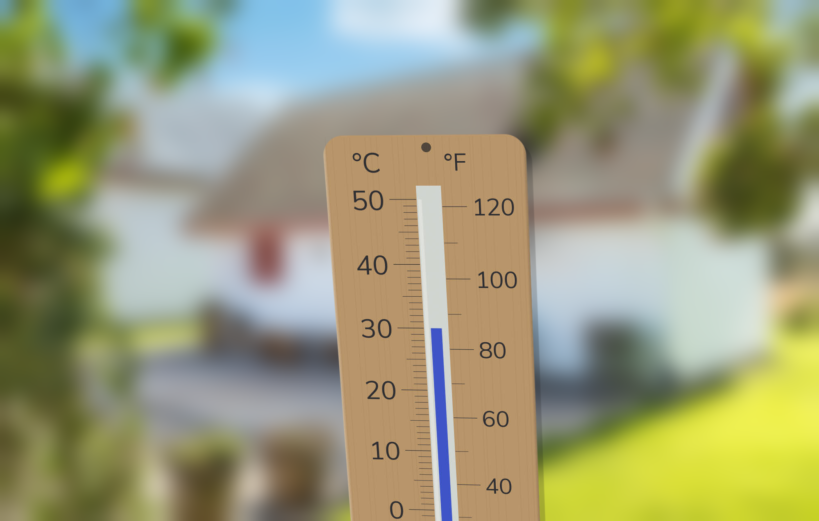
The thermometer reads 30 °C
